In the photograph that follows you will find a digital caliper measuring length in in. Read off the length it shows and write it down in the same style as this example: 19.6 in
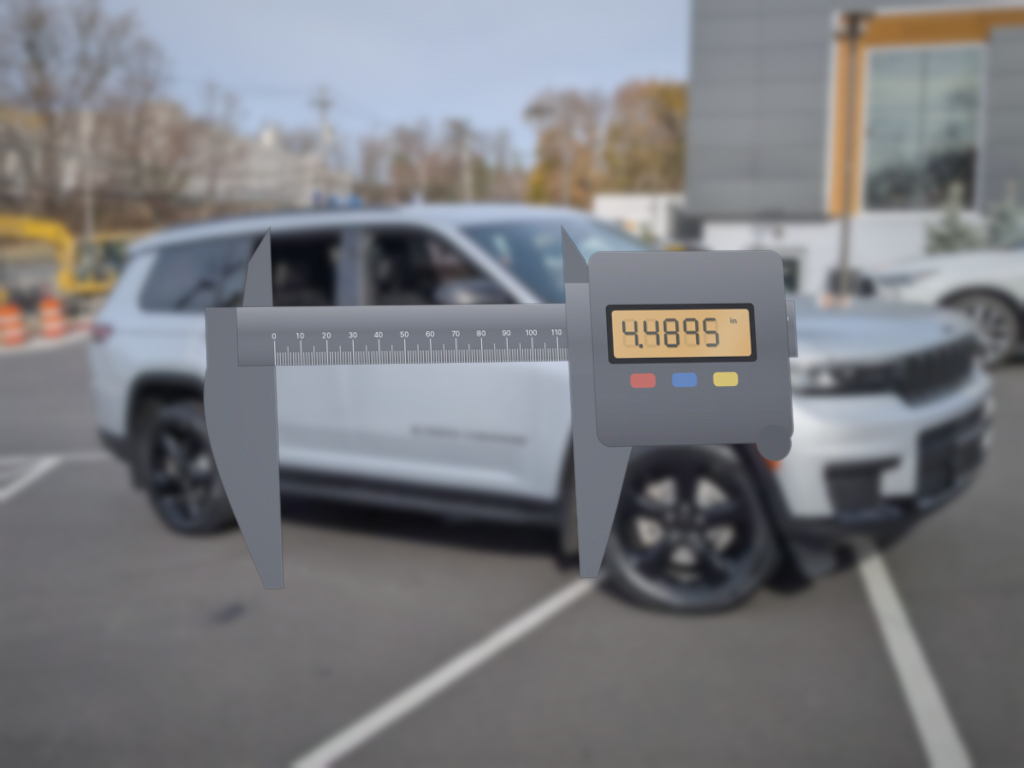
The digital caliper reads 4.4895 in
